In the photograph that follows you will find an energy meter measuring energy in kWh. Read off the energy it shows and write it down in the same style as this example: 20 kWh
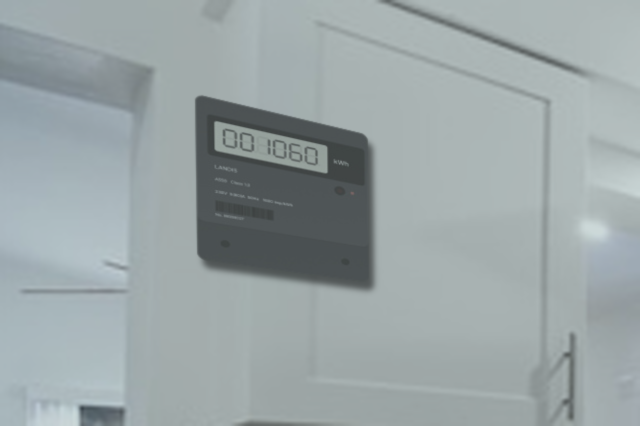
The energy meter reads 1060 kWh
